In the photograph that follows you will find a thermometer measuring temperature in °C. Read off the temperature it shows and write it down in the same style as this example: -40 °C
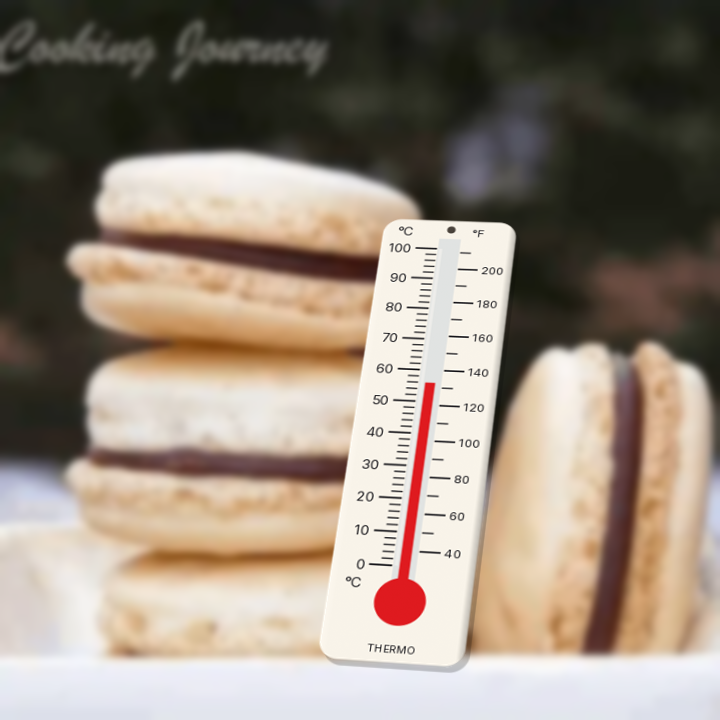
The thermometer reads 56 °C
